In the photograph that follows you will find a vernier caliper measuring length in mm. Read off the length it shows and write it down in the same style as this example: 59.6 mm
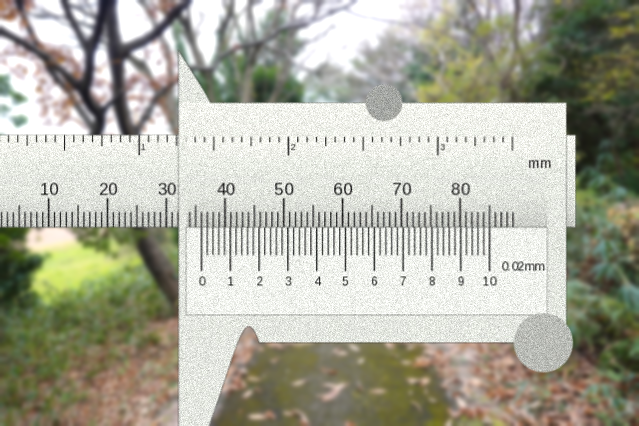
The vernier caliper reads 36.0 mm
